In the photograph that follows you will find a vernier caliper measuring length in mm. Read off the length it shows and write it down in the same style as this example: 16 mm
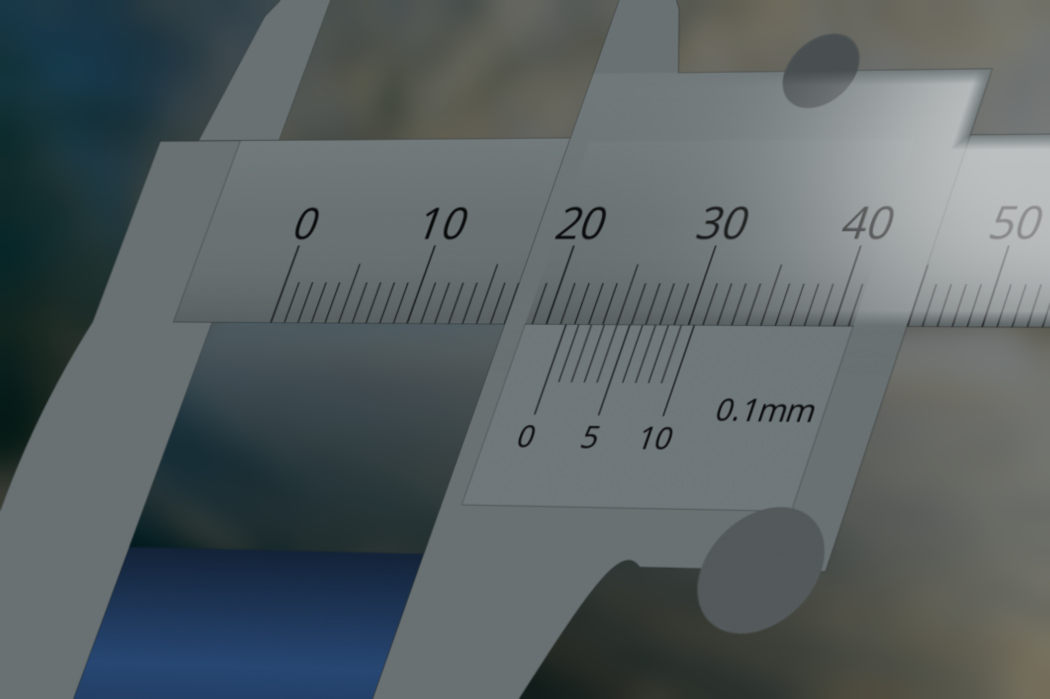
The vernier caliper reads 21.4 mm
